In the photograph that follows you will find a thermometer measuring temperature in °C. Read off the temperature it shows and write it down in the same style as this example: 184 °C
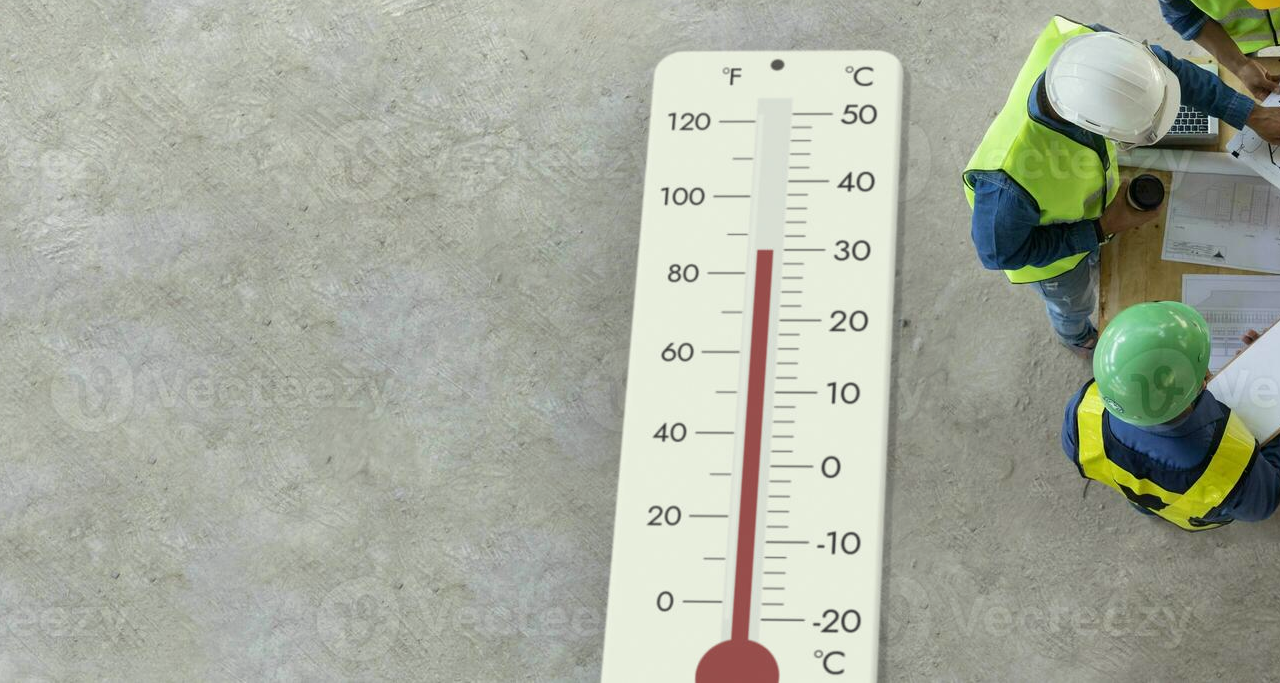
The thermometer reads 30 °C
